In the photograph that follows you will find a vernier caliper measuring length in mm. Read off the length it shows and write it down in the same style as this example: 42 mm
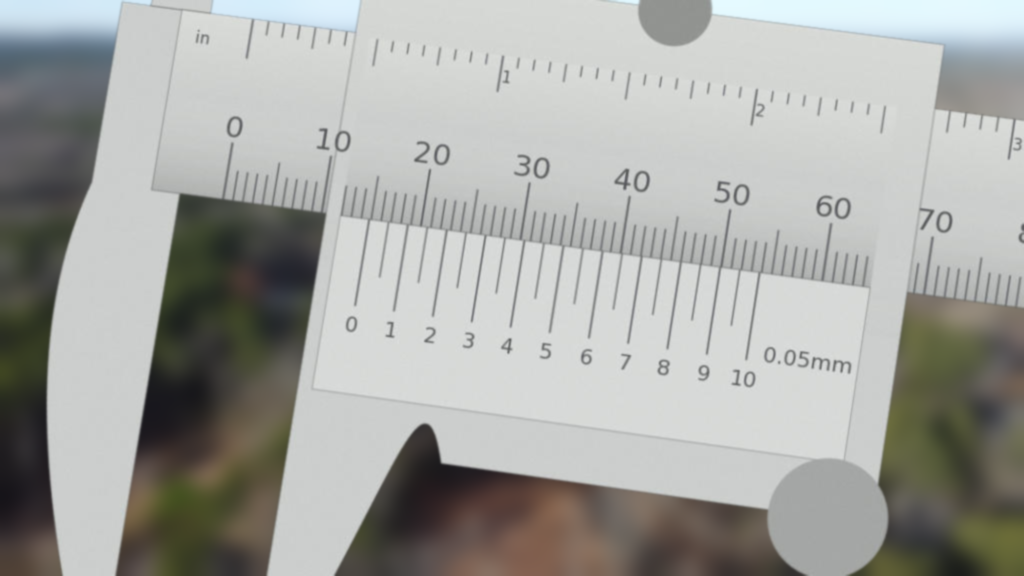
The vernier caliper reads 14.8 mm
